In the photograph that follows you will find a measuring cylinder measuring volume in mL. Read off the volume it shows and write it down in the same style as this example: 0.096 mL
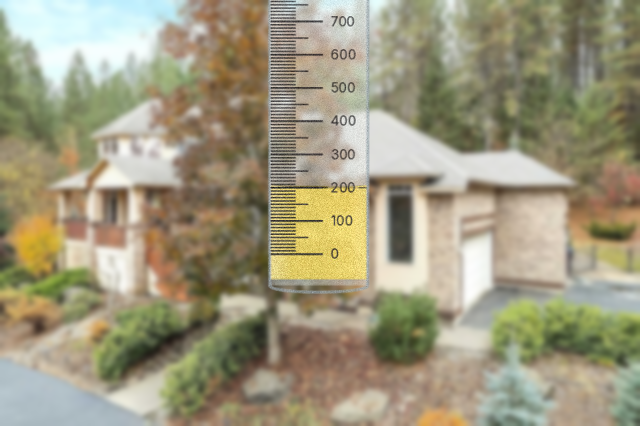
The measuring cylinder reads 200 mL
